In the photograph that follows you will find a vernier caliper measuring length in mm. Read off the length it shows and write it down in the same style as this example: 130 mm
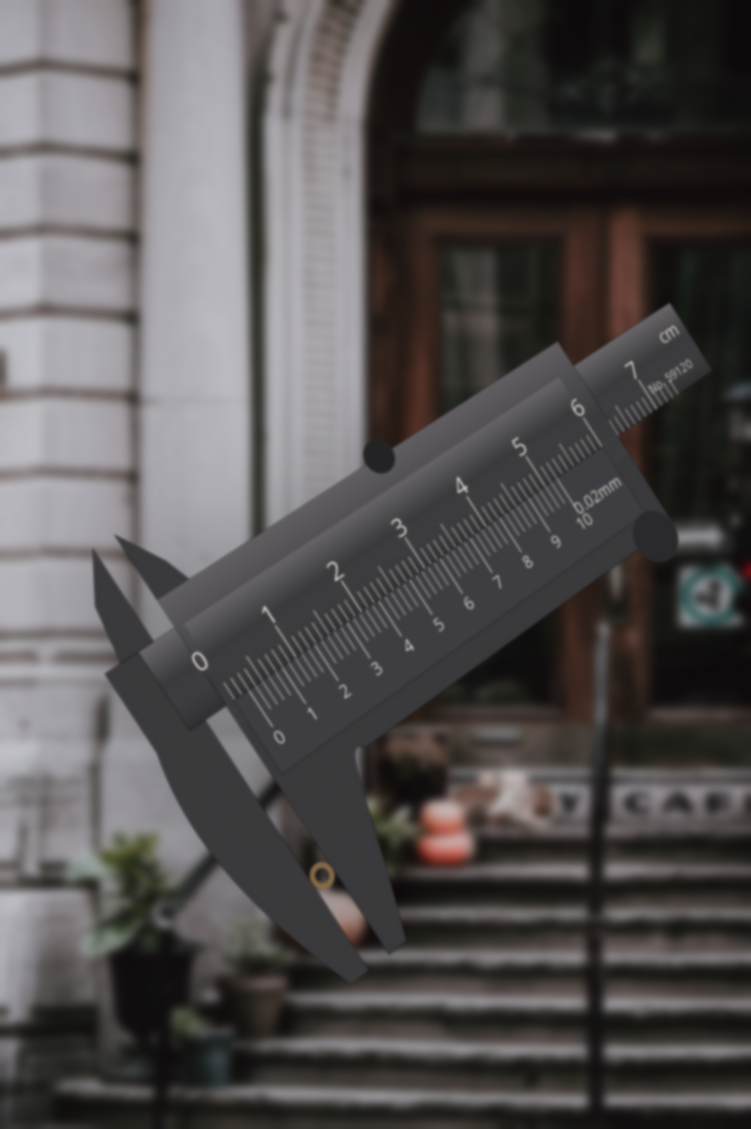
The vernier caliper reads 3.0 mm
